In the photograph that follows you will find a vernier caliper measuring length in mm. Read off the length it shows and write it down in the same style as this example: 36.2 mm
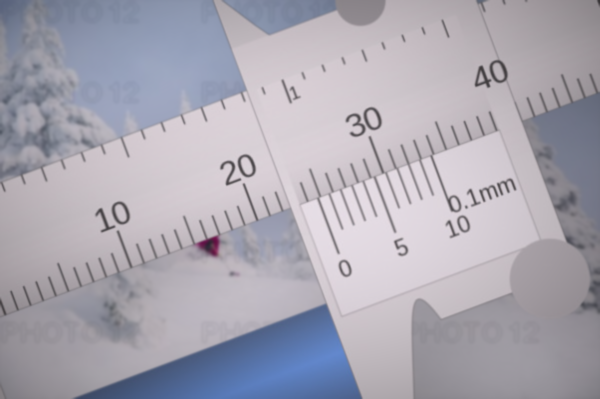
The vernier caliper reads 24.8 mm
